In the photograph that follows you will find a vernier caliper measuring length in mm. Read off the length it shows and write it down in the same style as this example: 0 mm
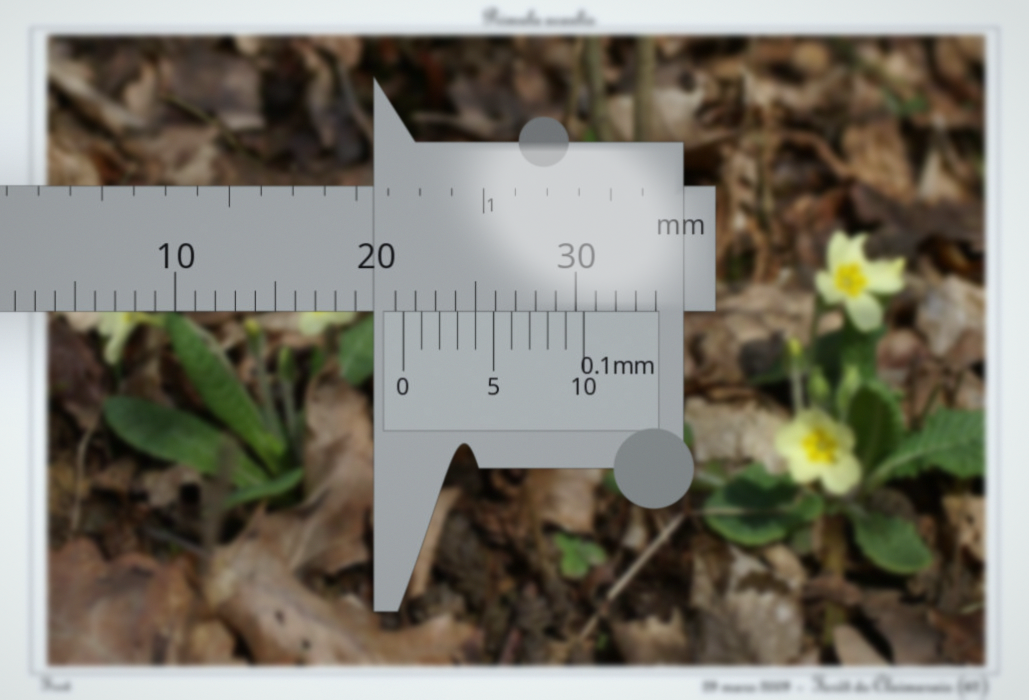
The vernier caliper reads 21.4 mm
